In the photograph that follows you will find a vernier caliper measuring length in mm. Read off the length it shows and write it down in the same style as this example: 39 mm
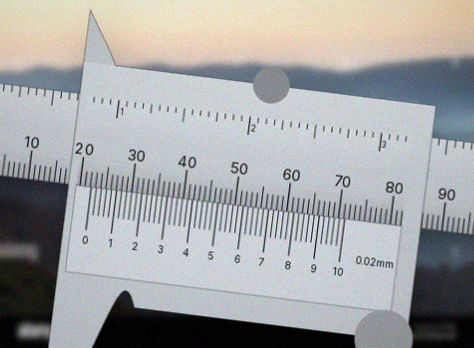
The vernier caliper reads 22.2 mm
